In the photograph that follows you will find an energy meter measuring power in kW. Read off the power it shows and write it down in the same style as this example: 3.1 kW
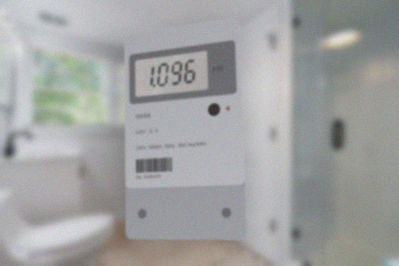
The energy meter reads 1.096 kW
